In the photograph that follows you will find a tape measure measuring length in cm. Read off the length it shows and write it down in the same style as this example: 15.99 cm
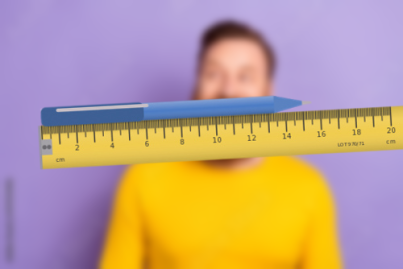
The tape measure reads 15.5 cm
